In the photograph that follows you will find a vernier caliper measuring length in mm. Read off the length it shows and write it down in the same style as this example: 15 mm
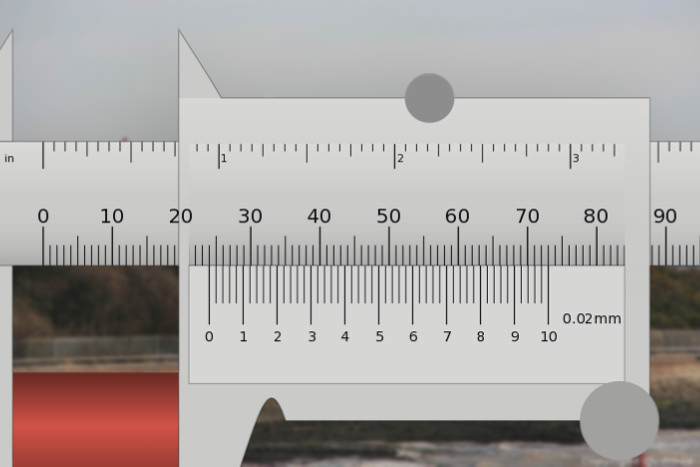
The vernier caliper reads 24.0 mm
